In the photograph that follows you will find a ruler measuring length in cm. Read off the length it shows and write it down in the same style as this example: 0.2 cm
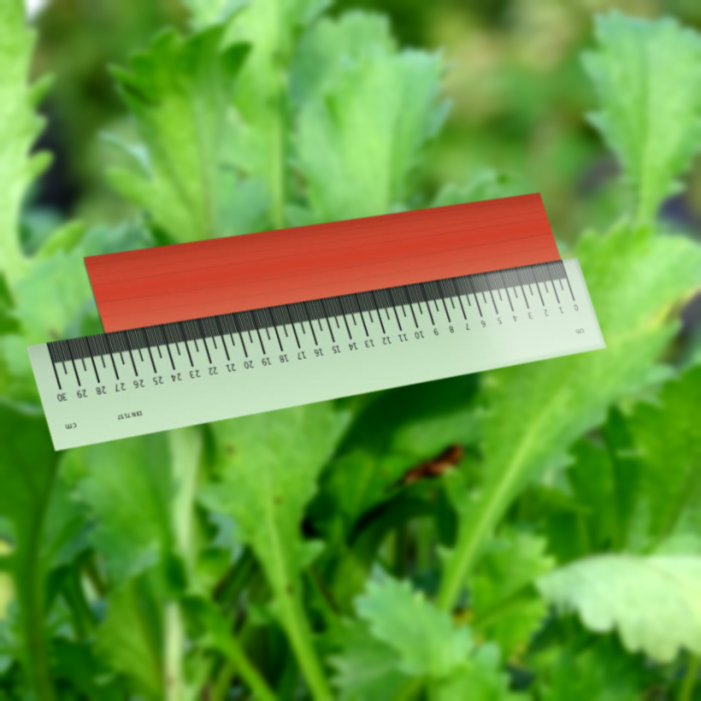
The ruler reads 27 cm
